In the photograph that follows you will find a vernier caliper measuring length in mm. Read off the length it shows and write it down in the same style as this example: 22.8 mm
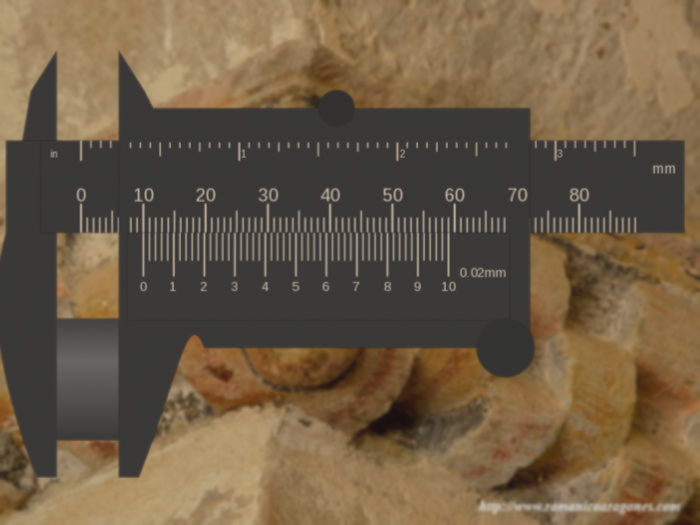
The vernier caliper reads 10.0 mm
